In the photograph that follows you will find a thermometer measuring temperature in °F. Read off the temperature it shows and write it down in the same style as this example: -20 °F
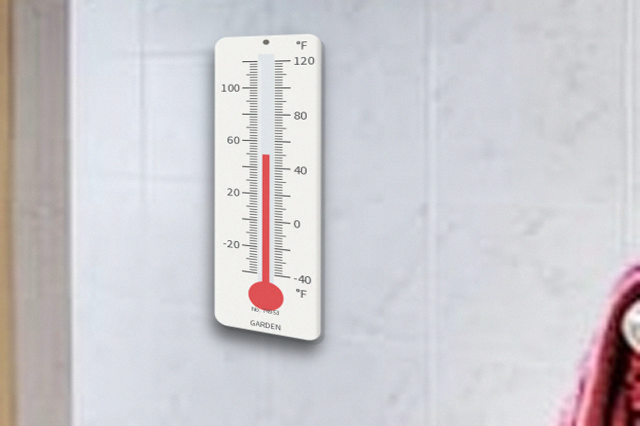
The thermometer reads 50 °F
